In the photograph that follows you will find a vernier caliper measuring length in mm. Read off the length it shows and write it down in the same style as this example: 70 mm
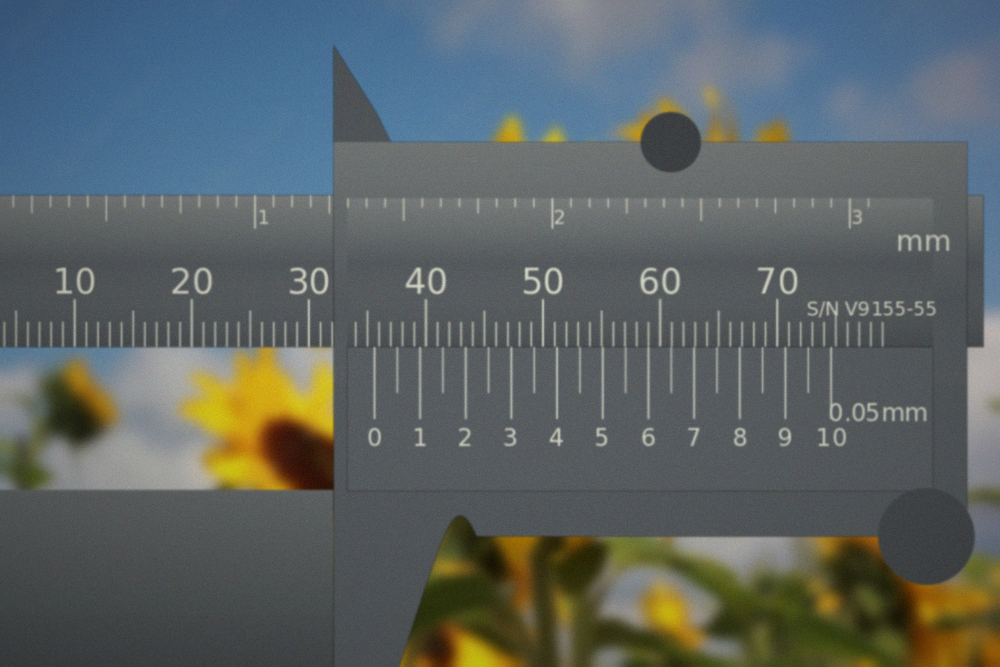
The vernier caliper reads 35.6 mm
